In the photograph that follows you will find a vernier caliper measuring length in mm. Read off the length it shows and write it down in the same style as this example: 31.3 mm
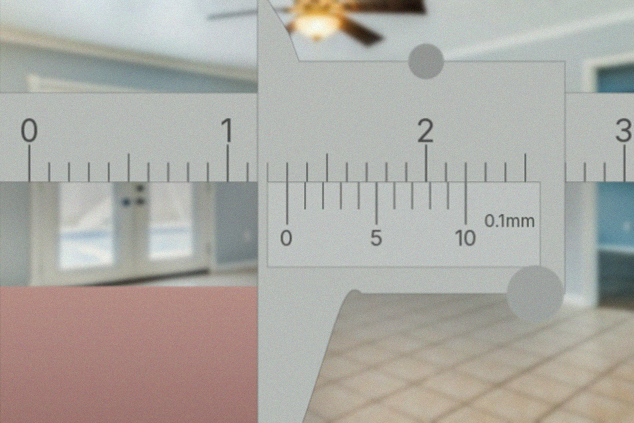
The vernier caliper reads 13.0 mm
